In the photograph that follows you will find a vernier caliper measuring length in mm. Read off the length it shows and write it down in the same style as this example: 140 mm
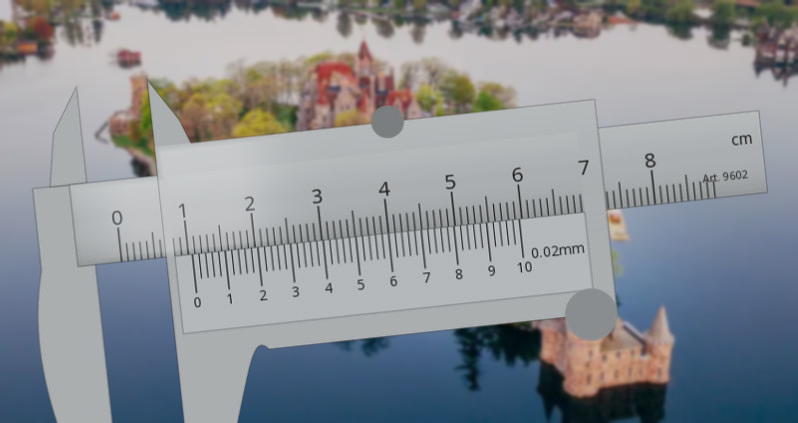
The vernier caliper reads 10.6 mm
